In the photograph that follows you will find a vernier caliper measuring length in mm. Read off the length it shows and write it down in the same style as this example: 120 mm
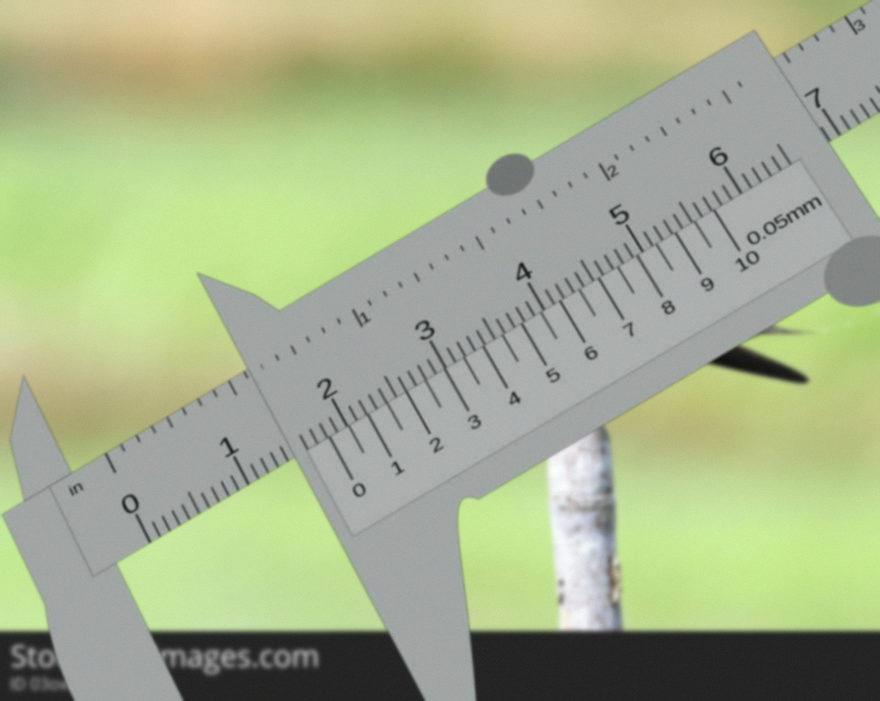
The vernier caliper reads 18.2 mm
